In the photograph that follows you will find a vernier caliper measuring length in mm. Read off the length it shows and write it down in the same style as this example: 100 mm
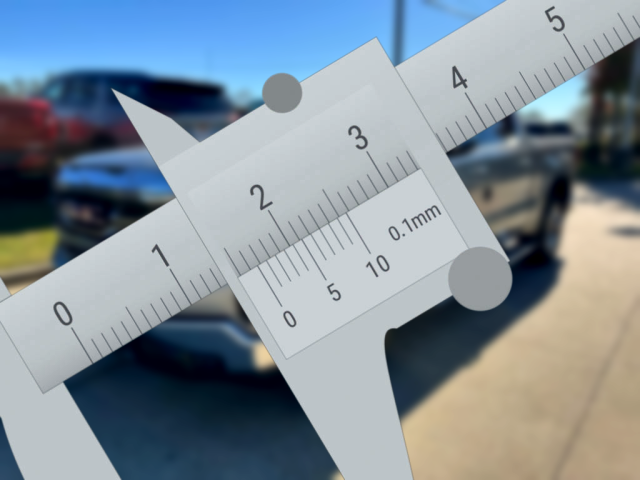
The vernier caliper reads 16.7 mm
